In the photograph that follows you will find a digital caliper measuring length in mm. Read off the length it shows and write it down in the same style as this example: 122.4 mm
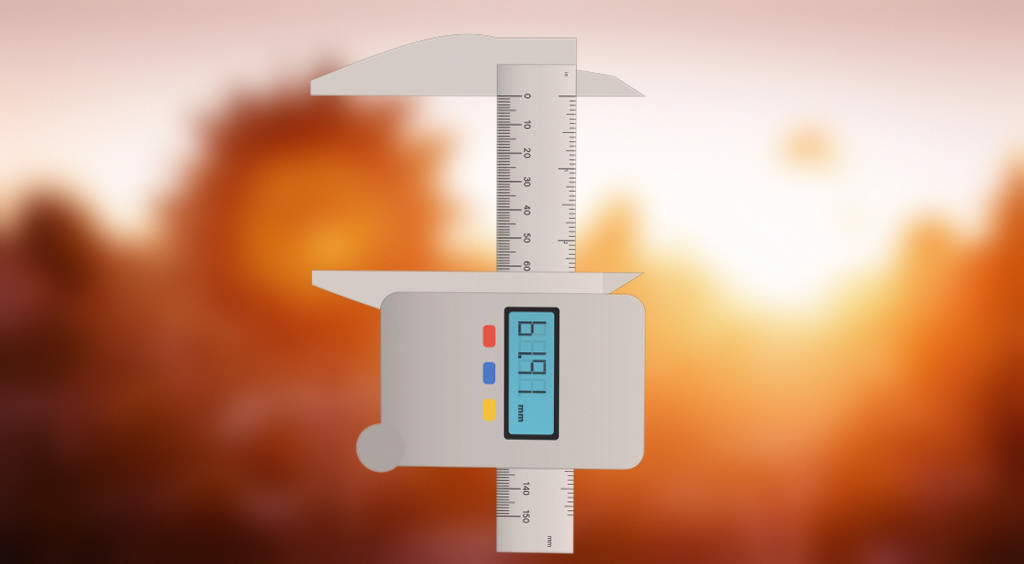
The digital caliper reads 61.91 mm
